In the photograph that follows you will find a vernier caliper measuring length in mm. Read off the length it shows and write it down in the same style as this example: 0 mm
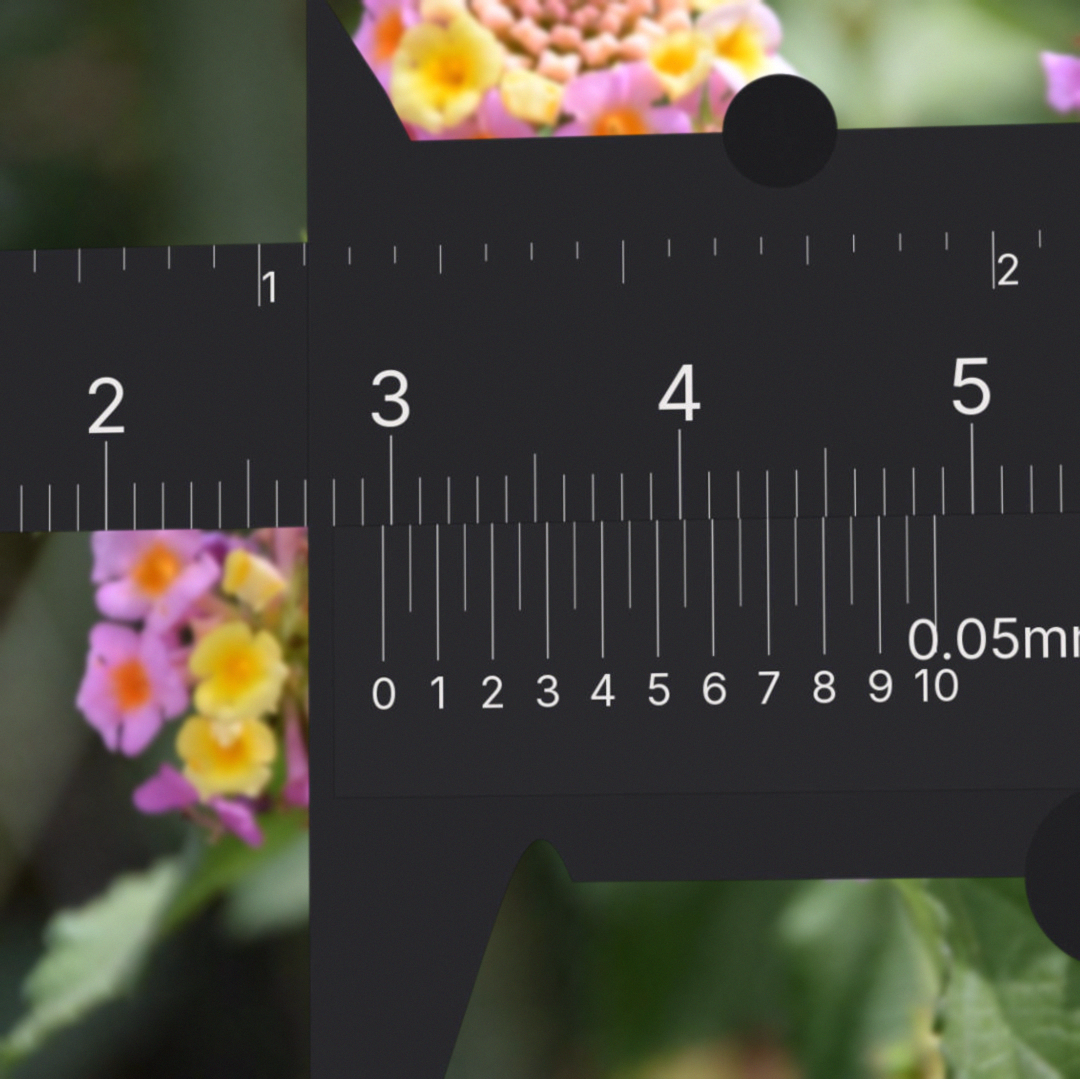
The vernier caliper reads 29.70 mm
